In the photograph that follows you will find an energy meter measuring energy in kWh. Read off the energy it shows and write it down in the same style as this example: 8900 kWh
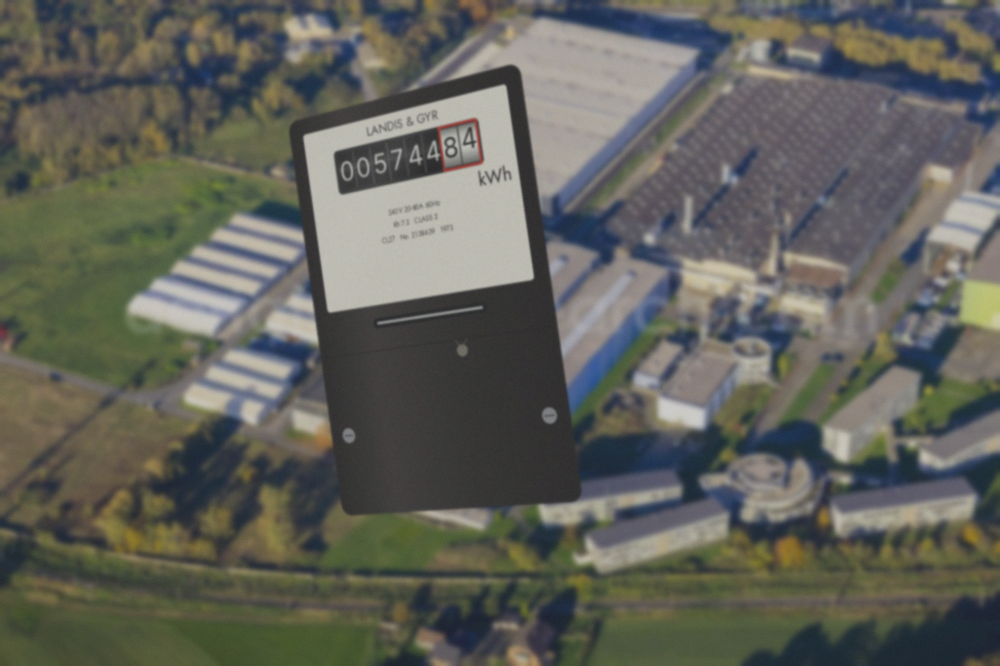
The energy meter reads 5744.84 kWh
